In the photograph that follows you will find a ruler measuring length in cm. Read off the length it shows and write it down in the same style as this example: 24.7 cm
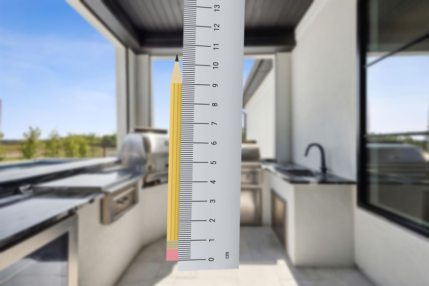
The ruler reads 10.5 cm
